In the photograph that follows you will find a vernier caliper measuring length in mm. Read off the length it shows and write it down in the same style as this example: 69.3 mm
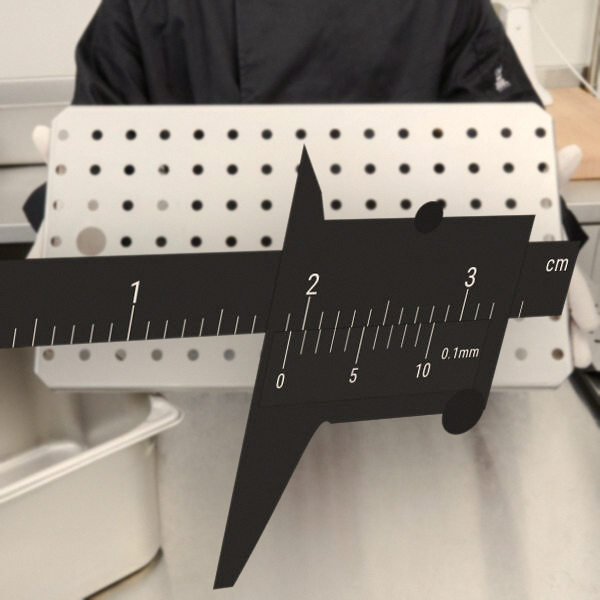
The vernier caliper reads 19.3 mm
